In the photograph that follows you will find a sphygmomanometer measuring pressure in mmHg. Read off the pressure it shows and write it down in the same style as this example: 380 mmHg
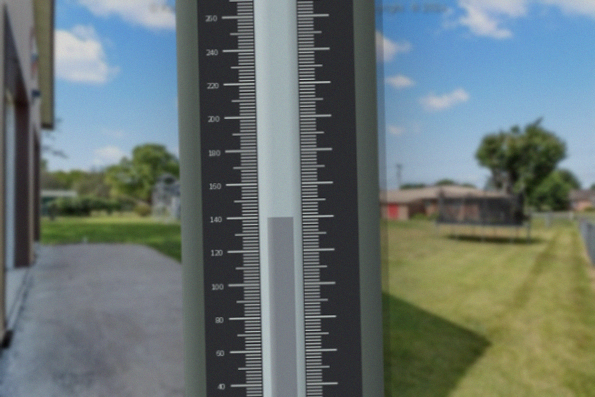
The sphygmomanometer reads 140 mmHg
